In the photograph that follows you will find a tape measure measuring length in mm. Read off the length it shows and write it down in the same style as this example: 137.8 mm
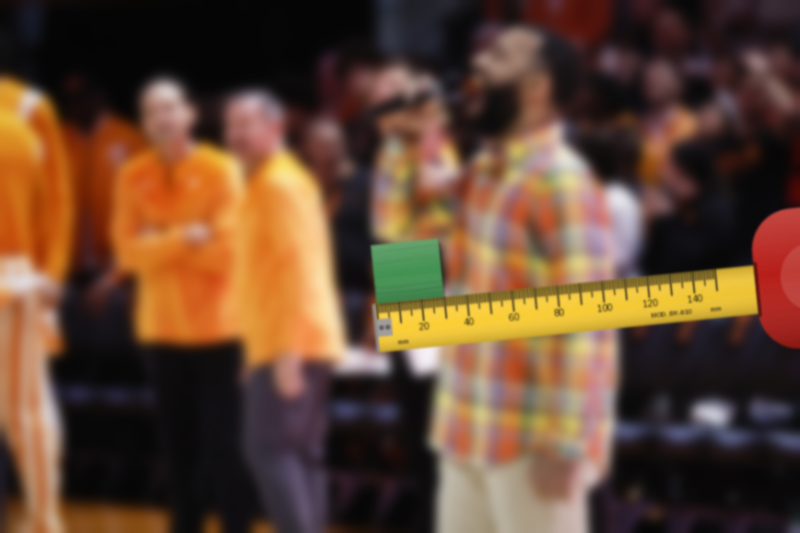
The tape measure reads 30 mm
